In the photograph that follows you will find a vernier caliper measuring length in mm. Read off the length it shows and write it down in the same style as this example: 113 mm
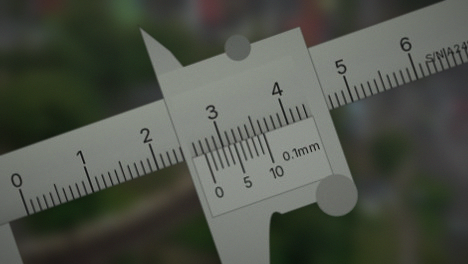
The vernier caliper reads 27.2 mm
